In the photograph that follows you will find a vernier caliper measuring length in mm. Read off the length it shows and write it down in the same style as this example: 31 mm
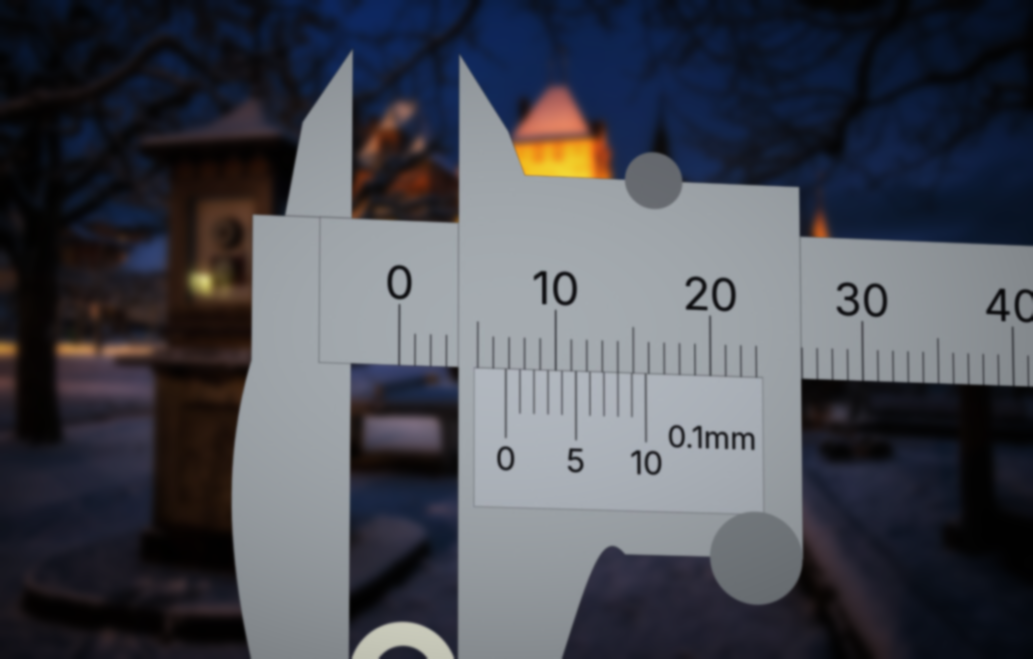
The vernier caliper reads 6.8 mm
